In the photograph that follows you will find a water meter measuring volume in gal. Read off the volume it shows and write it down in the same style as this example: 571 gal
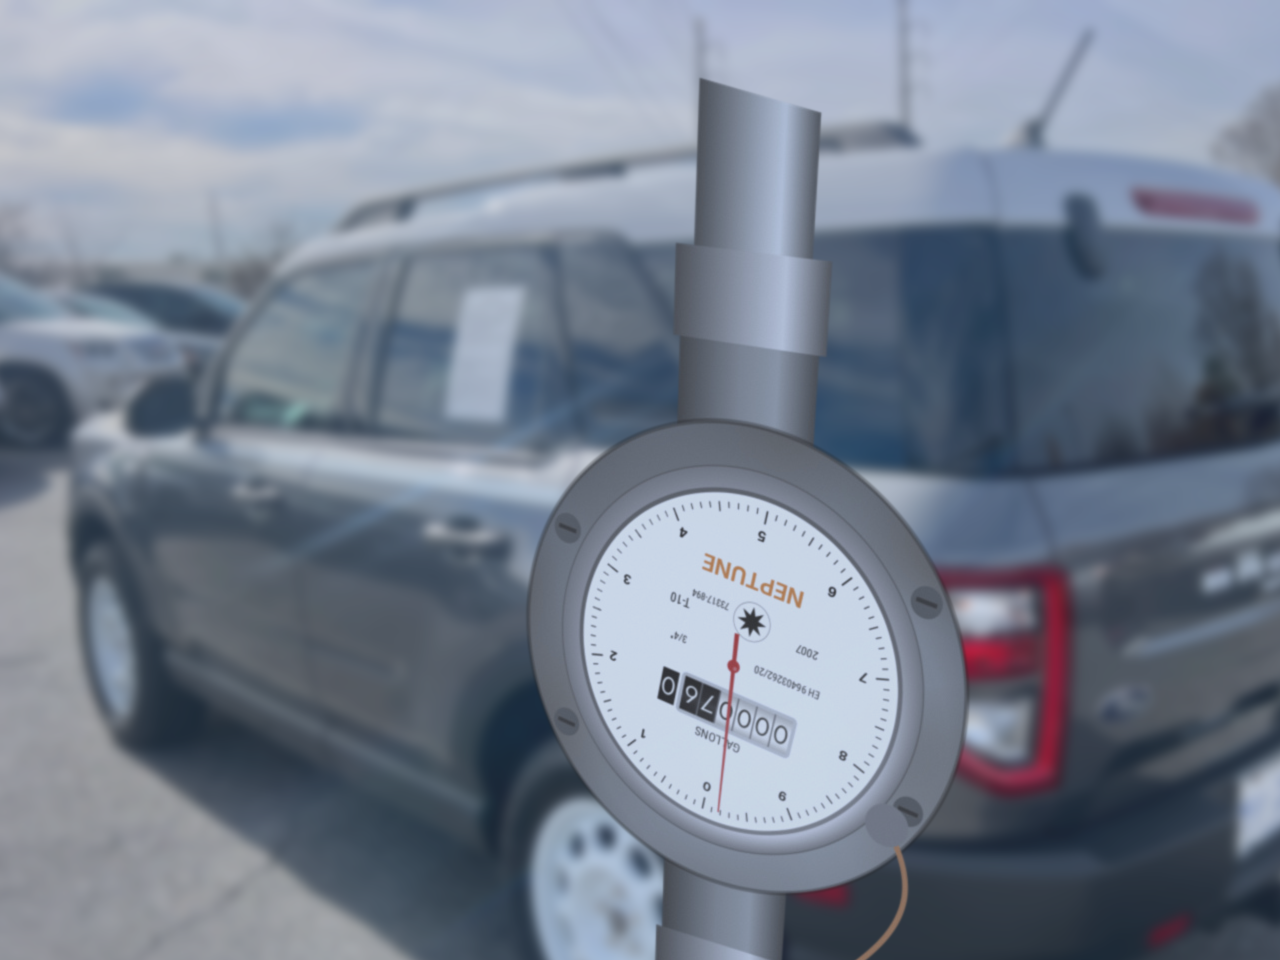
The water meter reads 759.8 gal
